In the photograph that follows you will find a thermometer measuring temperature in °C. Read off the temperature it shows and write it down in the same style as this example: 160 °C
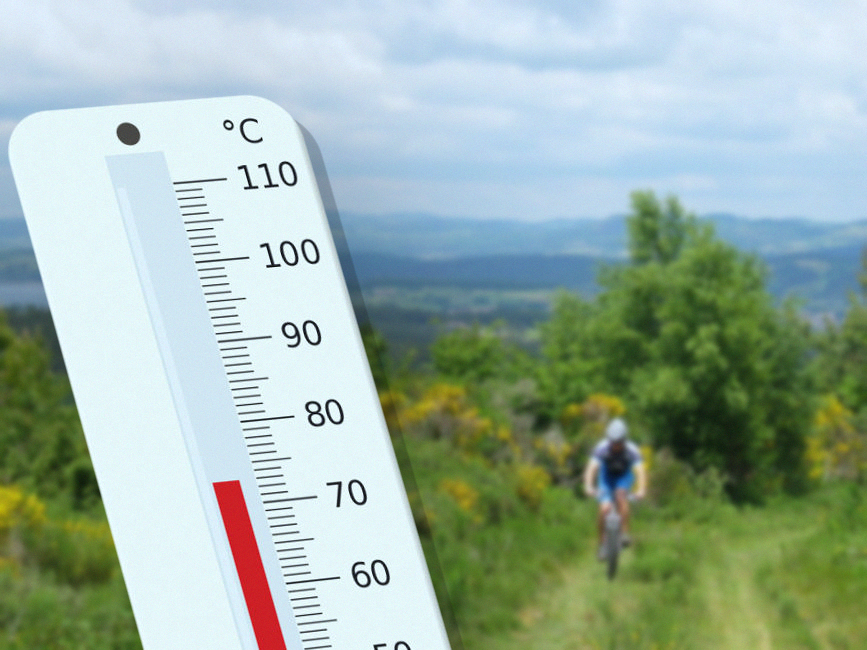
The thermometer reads 73 °C
